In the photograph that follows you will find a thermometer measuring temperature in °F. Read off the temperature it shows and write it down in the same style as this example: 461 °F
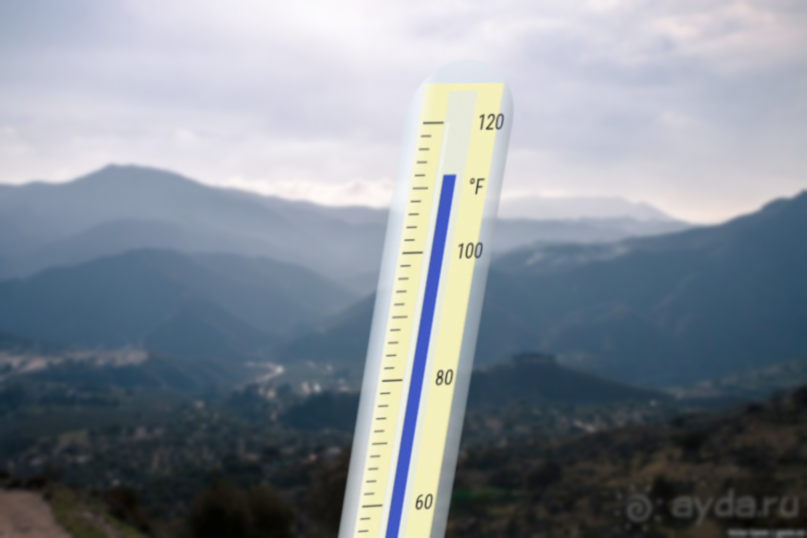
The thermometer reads 112 °F
